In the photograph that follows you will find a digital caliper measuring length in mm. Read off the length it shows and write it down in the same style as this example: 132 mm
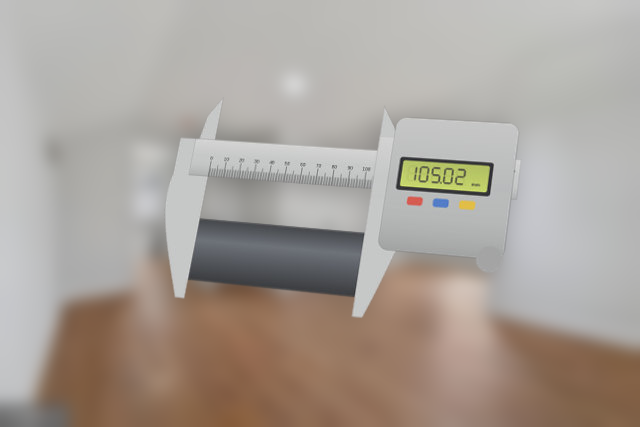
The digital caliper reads 105.02 mm
